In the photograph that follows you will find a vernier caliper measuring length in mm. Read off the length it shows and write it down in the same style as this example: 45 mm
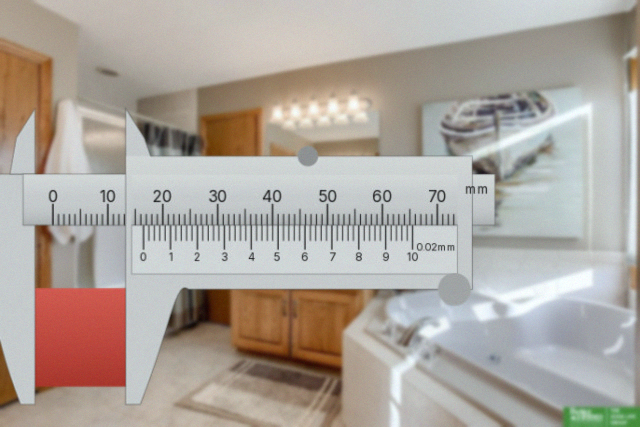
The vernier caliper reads 16.5 mm
